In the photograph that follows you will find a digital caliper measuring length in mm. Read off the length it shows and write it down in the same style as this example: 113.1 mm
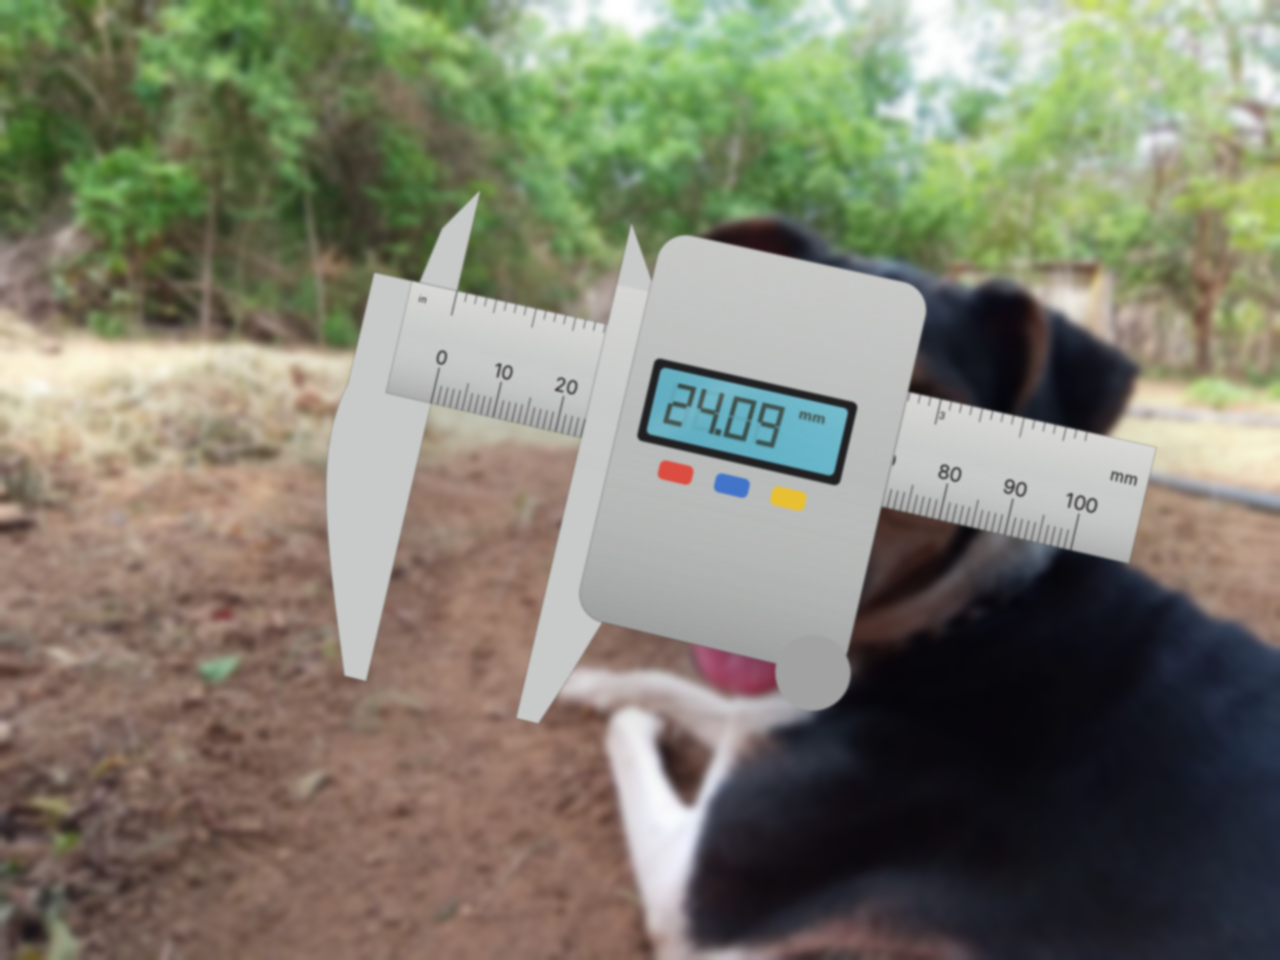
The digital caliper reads 24.09 mm
